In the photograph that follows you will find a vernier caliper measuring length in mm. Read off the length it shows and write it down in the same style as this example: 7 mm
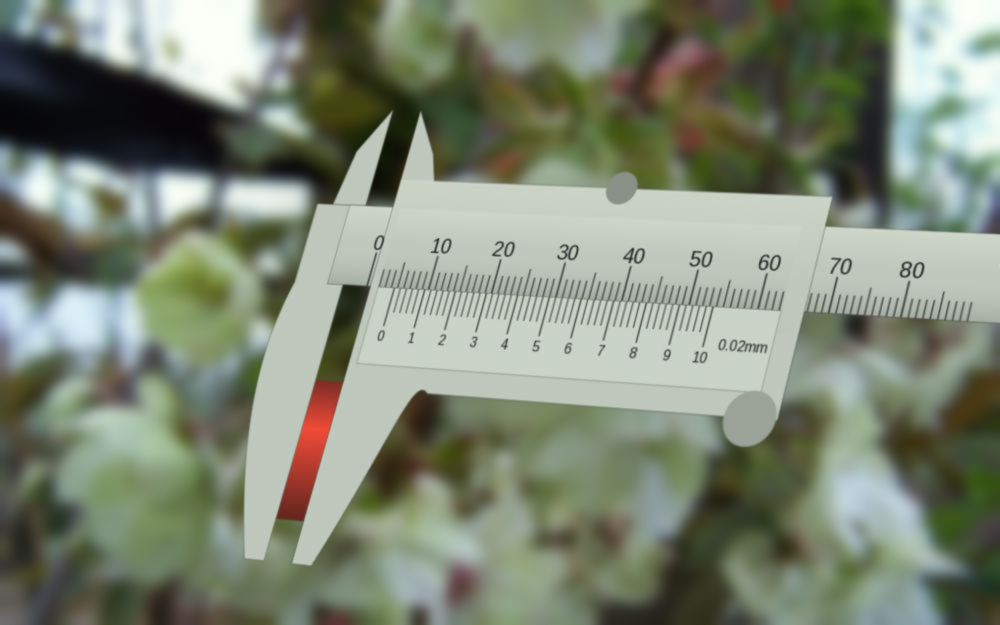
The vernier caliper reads 4.5 mm
